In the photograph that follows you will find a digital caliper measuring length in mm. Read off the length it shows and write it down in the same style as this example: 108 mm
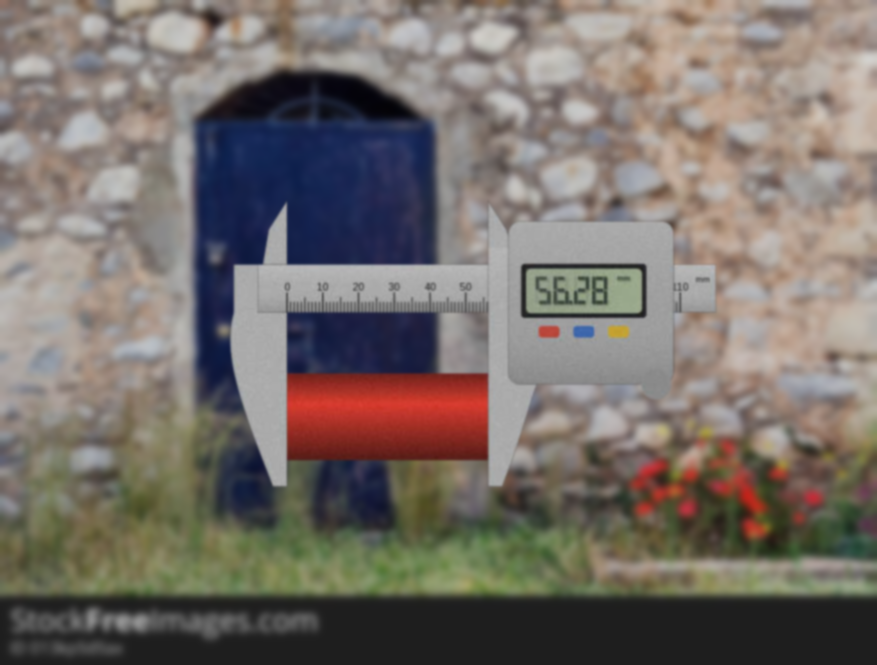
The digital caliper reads 56.28 mm
